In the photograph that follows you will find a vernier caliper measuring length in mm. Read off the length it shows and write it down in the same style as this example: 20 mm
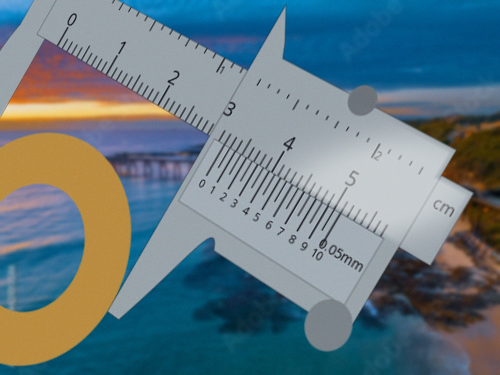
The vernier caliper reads 32.0 mm
